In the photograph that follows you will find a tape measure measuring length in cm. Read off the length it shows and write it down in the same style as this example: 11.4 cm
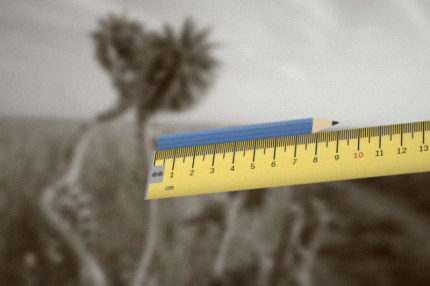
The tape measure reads 9 cm
